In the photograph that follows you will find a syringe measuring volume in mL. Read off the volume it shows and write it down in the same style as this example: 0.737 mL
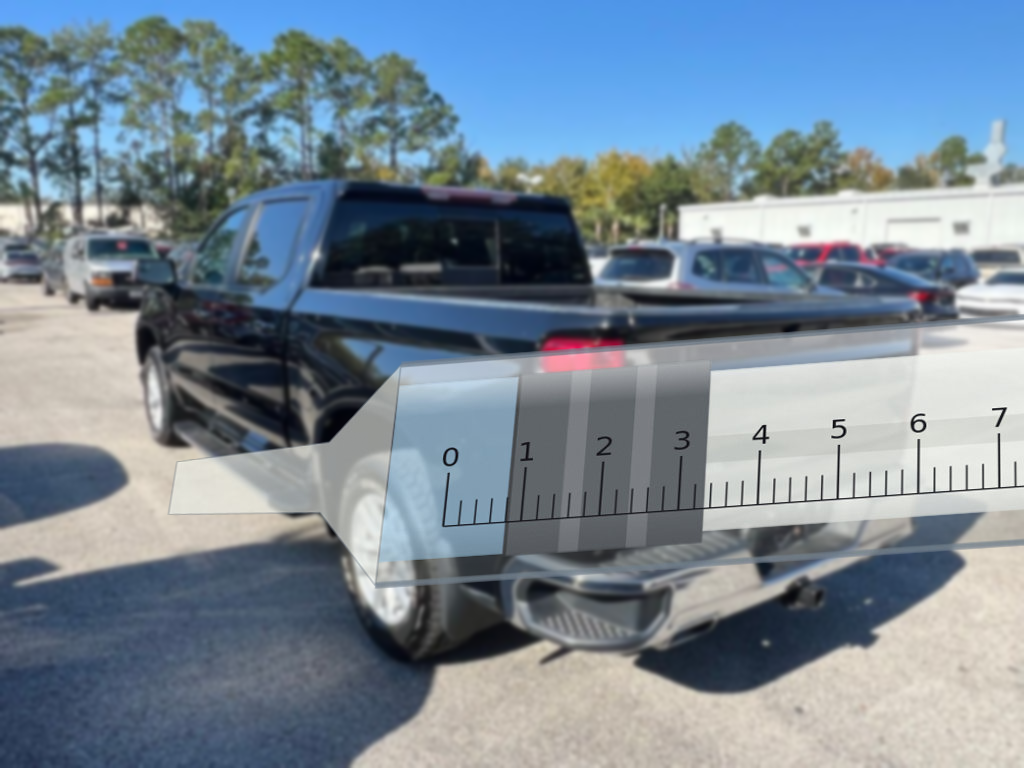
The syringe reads 0.8 mL
